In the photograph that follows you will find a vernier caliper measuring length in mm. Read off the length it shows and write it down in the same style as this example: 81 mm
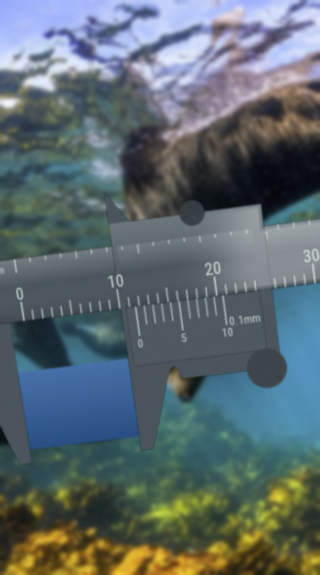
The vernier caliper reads 11.6 mm
